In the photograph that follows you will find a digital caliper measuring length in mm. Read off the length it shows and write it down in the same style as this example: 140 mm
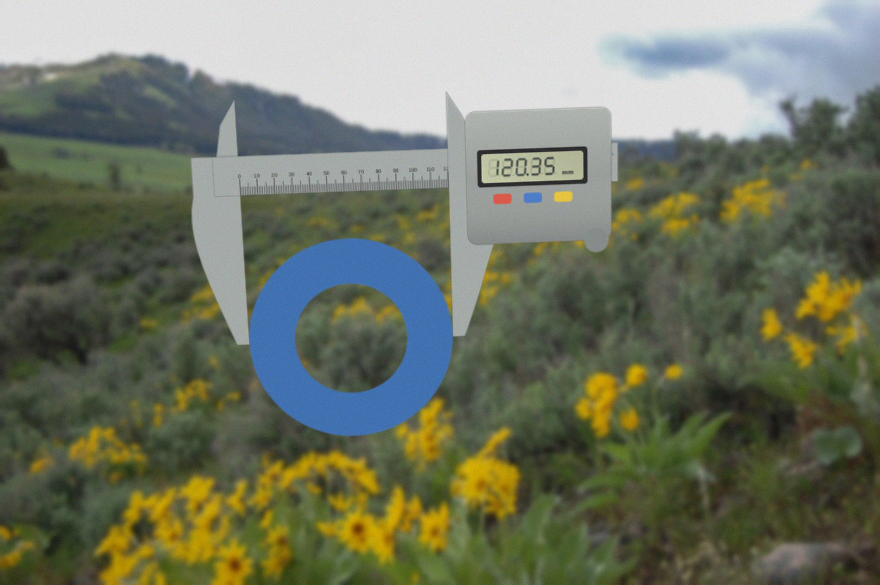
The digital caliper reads 120.35 mm
